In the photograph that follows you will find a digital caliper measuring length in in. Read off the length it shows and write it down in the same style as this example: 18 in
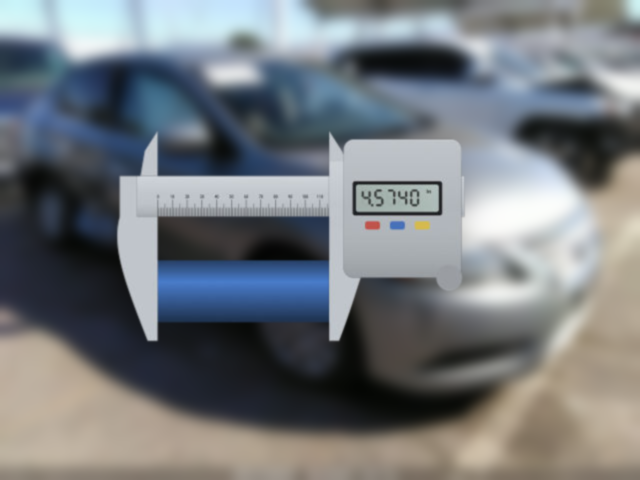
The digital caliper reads 4.5740 in
